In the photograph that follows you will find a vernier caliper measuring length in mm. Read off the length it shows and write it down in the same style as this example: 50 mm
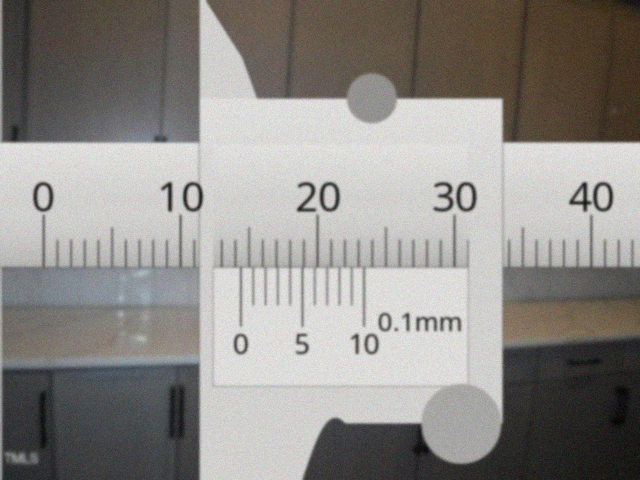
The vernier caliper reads 14.4 mm
